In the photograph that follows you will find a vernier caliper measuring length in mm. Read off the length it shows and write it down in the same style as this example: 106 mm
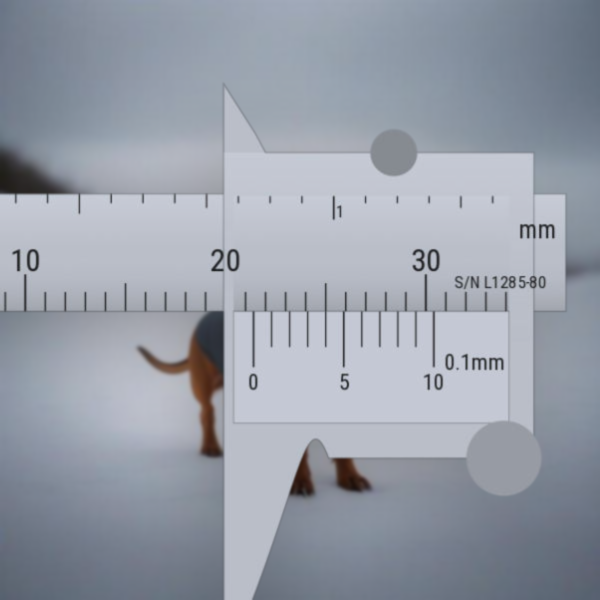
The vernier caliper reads 21.4 mm
